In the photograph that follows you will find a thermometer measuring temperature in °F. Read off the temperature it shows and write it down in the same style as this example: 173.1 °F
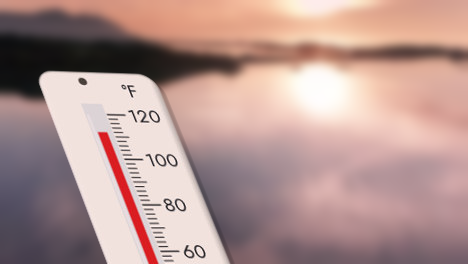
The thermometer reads 112 °F
